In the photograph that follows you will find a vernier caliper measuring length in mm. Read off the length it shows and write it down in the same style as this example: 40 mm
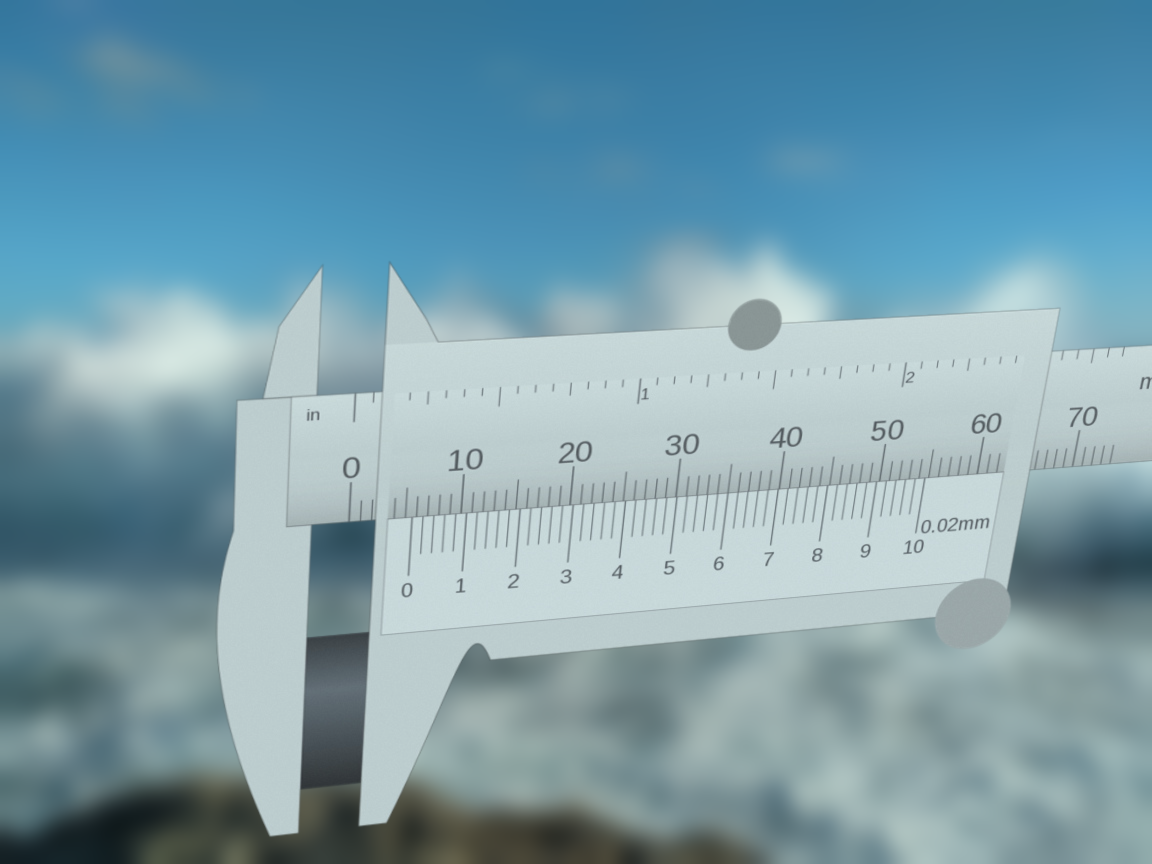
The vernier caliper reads 5.6 mm
